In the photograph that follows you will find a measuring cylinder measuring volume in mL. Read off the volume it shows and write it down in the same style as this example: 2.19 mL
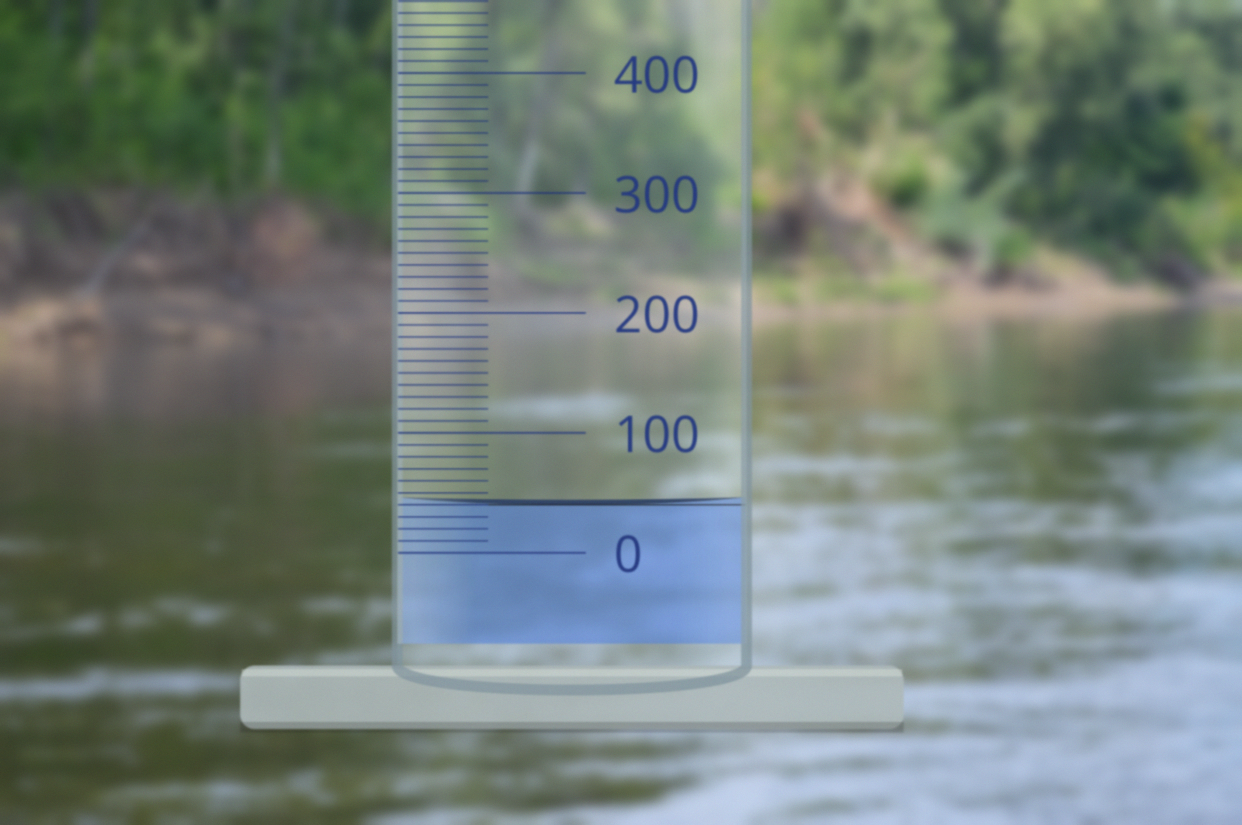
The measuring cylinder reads 40 mL
